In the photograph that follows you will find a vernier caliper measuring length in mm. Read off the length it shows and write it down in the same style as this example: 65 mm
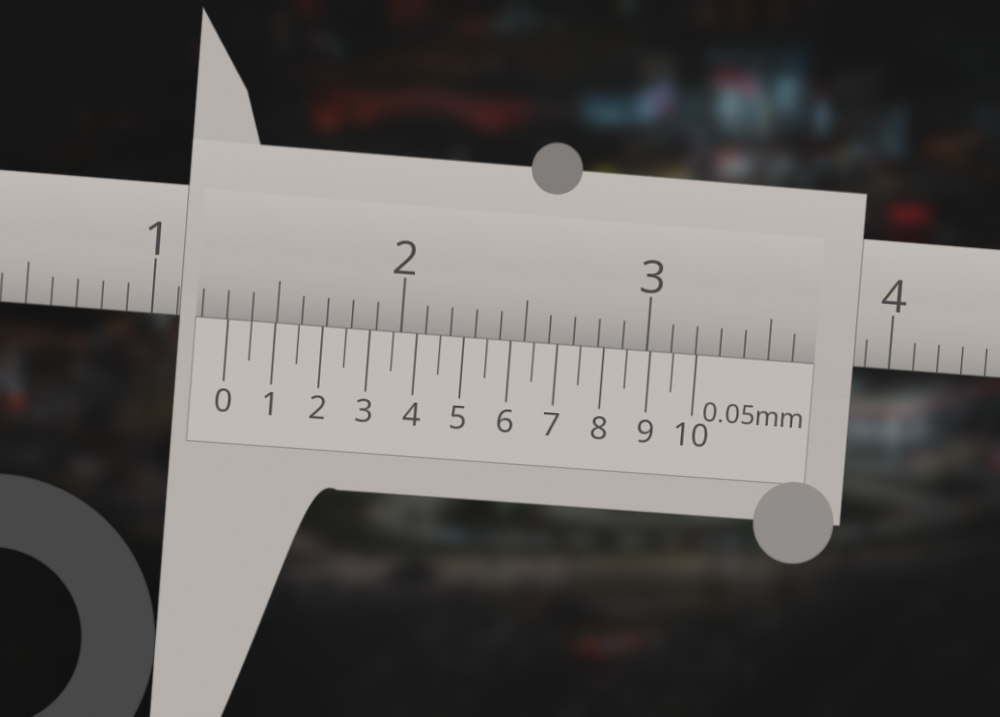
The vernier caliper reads 13.05 mm
